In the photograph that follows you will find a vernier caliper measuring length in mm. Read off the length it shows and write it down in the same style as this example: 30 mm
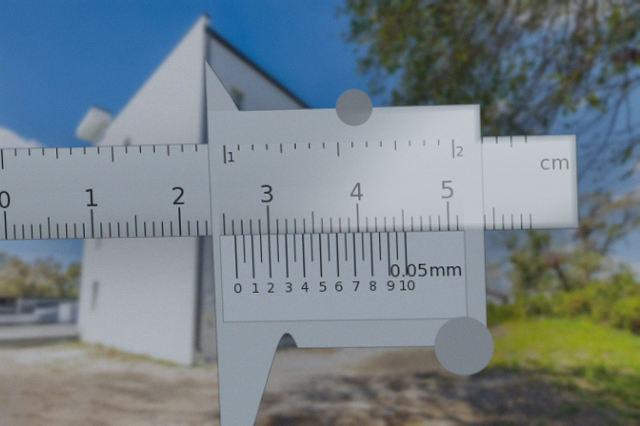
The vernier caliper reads 26.2 mm
